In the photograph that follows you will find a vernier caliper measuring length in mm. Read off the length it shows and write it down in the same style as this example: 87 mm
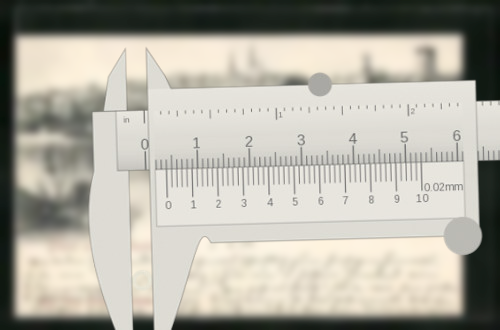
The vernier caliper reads 4.0 mm
